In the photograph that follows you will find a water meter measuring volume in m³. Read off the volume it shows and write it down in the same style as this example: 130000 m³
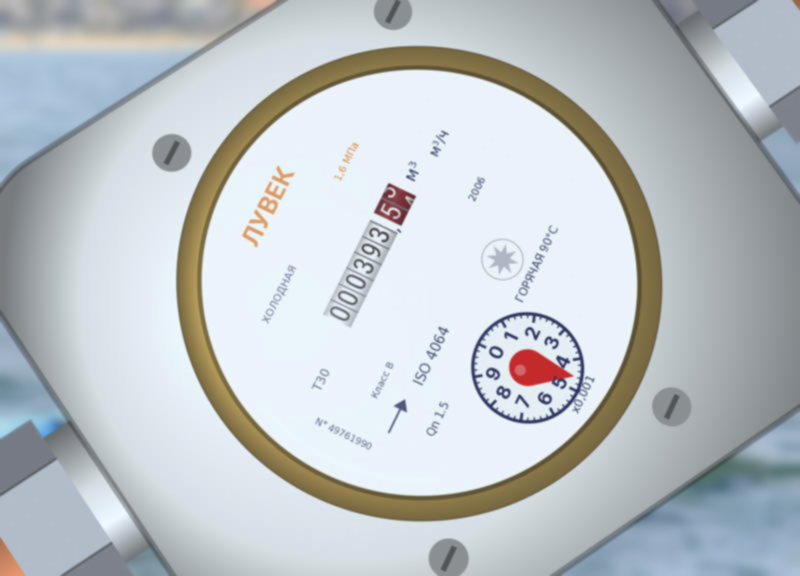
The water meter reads 393.534 m³
